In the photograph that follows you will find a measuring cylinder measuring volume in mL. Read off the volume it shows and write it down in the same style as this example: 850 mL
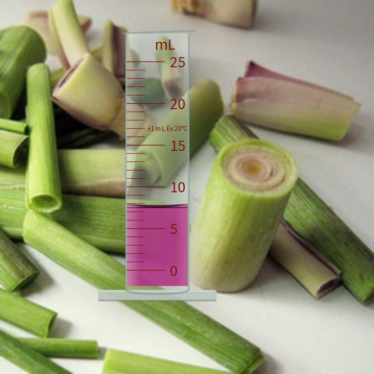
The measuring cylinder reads 7.5 mL
